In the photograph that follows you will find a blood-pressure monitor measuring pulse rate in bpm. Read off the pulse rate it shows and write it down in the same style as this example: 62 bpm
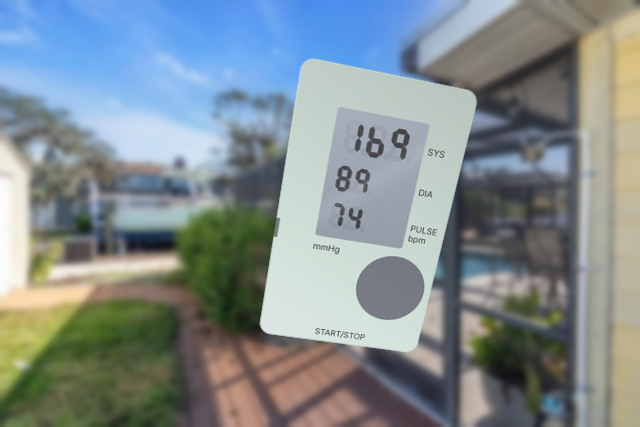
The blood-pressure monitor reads 74 bpm
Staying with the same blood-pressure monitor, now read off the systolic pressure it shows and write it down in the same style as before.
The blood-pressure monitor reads 169 mmHg
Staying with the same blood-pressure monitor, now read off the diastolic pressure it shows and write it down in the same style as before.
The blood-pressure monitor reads 89 mmHg
